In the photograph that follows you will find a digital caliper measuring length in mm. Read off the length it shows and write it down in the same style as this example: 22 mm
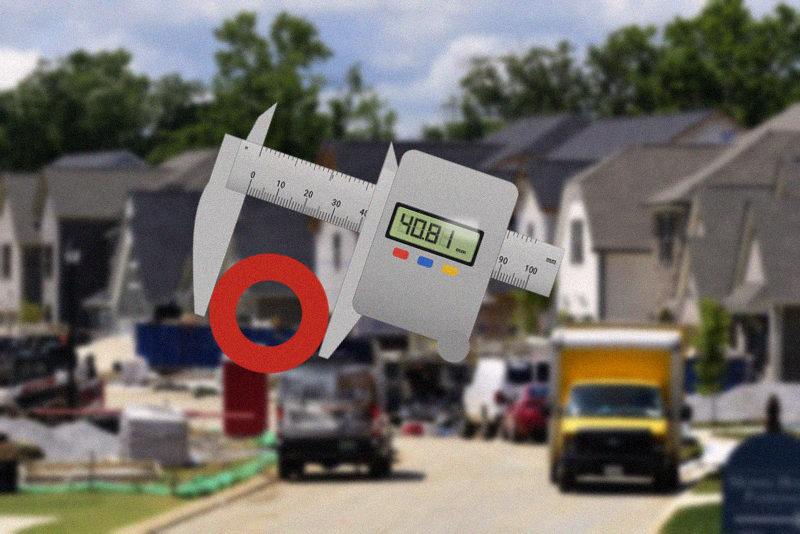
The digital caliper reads 40.81 mm
